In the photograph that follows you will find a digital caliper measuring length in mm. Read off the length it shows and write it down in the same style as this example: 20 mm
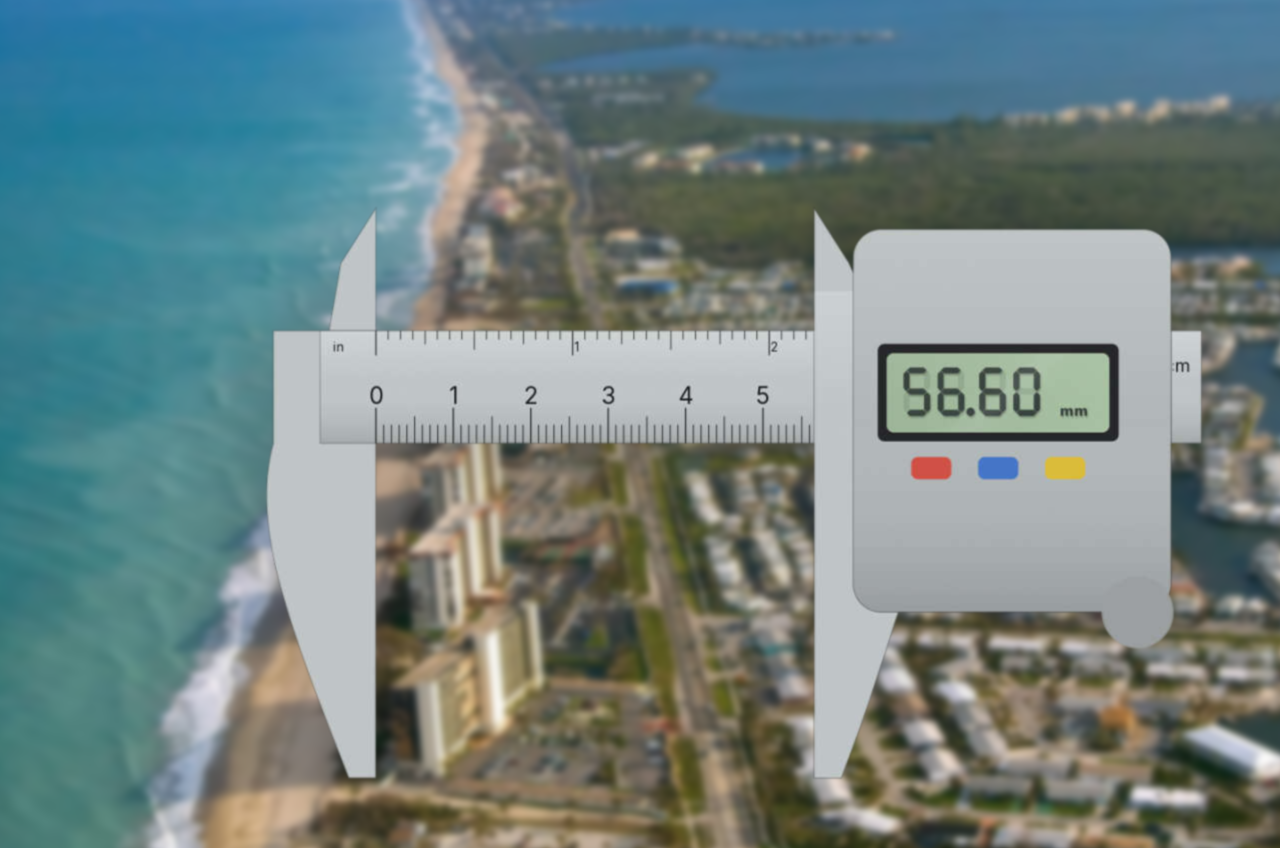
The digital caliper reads 56.60 mm
